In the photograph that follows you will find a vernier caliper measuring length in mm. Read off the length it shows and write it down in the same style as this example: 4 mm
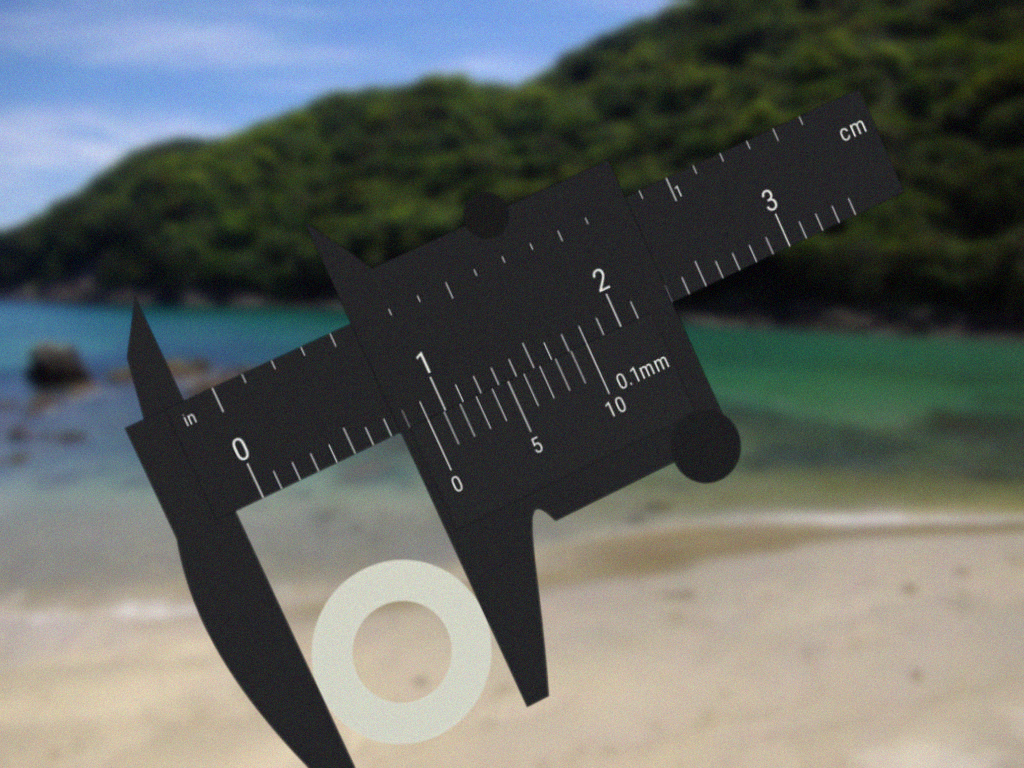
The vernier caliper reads 9.0 mm
